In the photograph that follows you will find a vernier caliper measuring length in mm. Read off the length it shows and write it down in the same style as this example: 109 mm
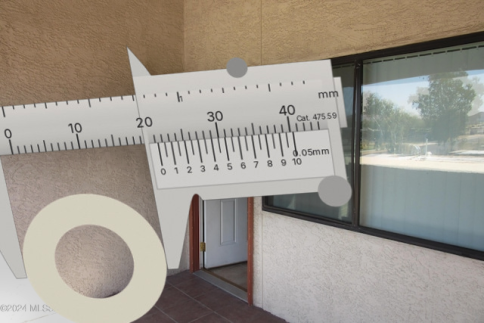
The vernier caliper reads 21.4 mm
